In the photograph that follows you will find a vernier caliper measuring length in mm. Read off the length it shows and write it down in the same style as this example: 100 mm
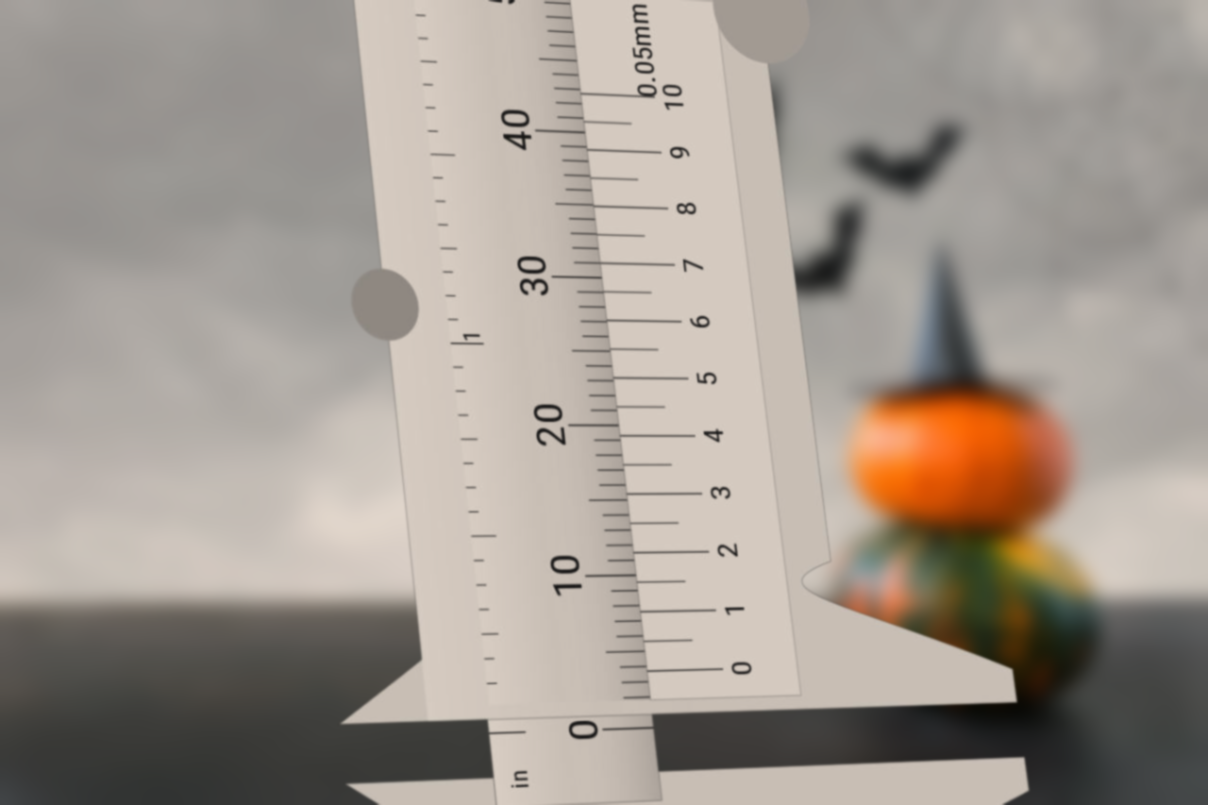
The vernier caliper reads 3.7 mm
